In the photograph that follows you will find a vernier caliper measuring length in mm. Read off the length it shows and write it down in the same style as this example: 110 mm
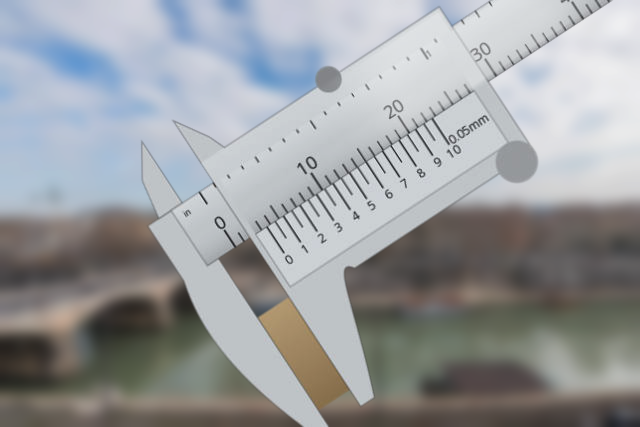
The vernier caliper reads 3.6 mm
